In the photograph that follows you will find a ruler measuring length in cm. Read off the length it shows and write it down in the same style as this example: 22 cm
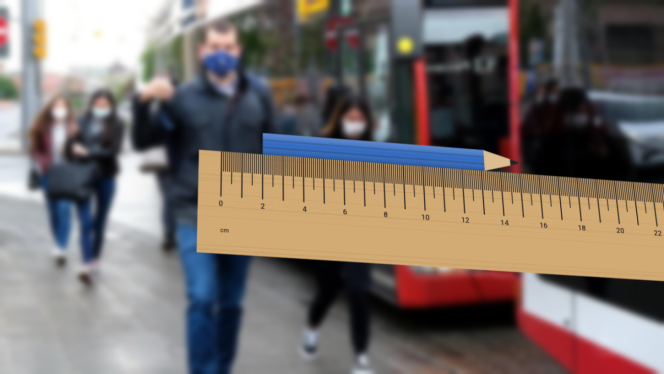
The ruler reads 13 cm
